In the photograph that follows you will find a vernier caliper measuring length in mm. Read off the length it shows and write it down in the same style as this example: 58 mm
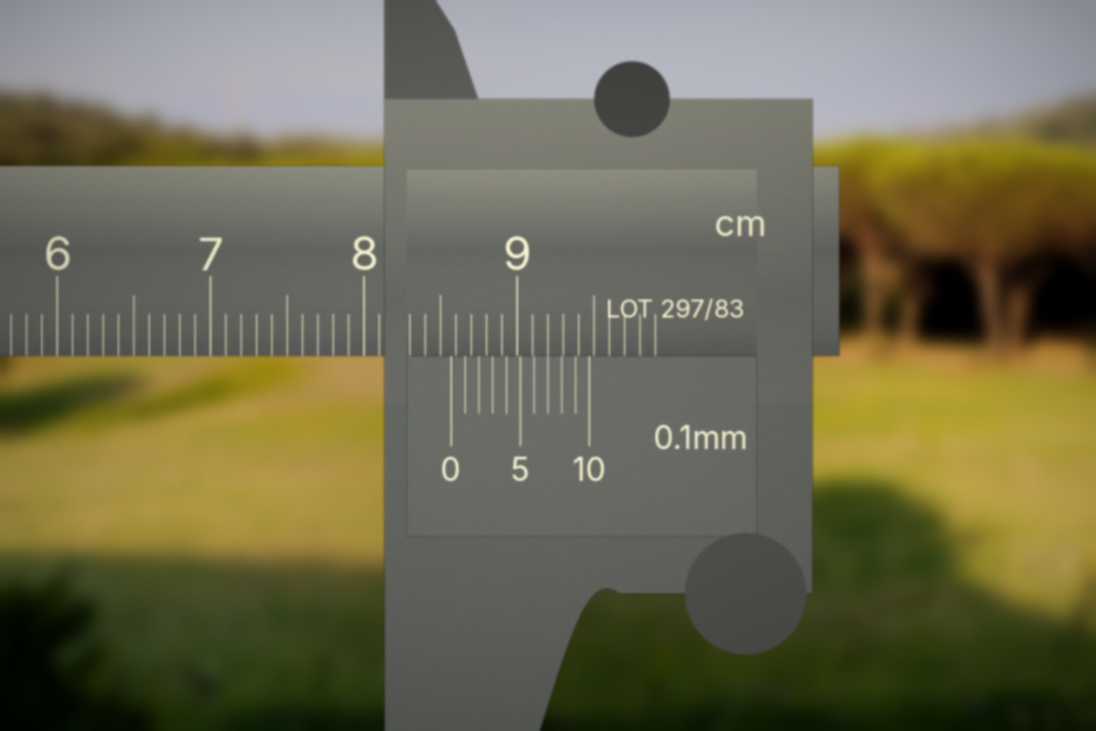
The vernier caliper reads 85.7 mm
